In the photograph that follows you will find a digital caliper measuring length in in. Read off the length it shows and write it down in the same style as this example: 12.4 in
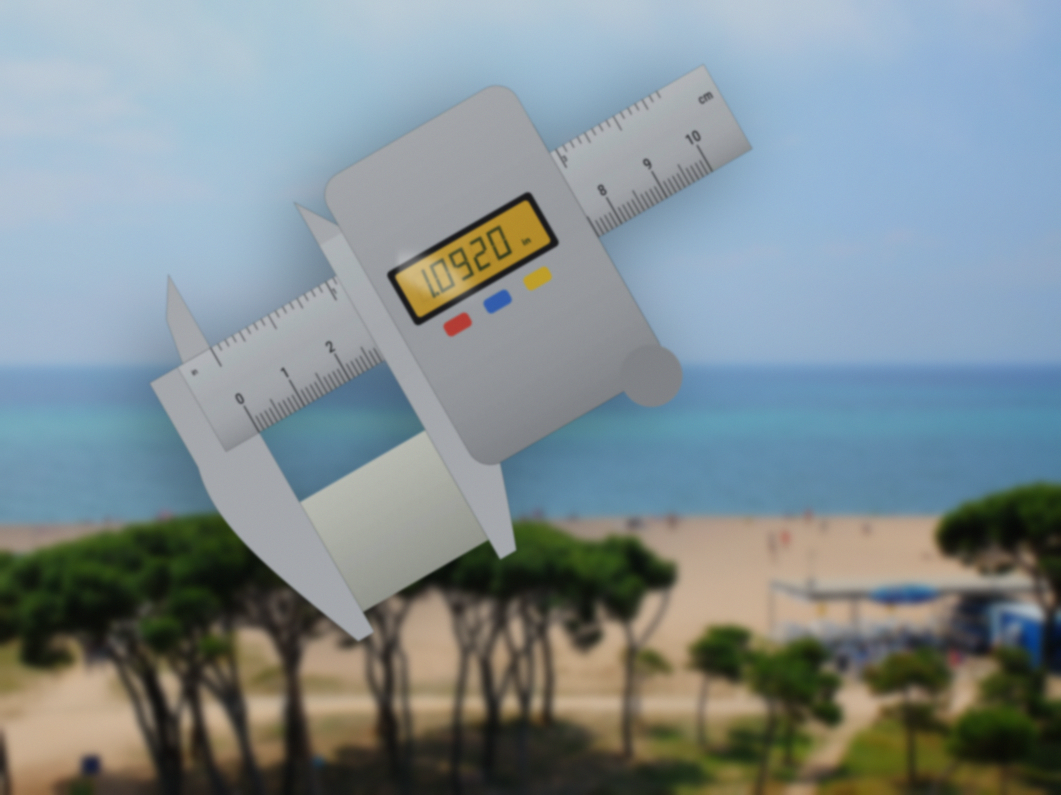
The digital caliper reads 1.0920 in
